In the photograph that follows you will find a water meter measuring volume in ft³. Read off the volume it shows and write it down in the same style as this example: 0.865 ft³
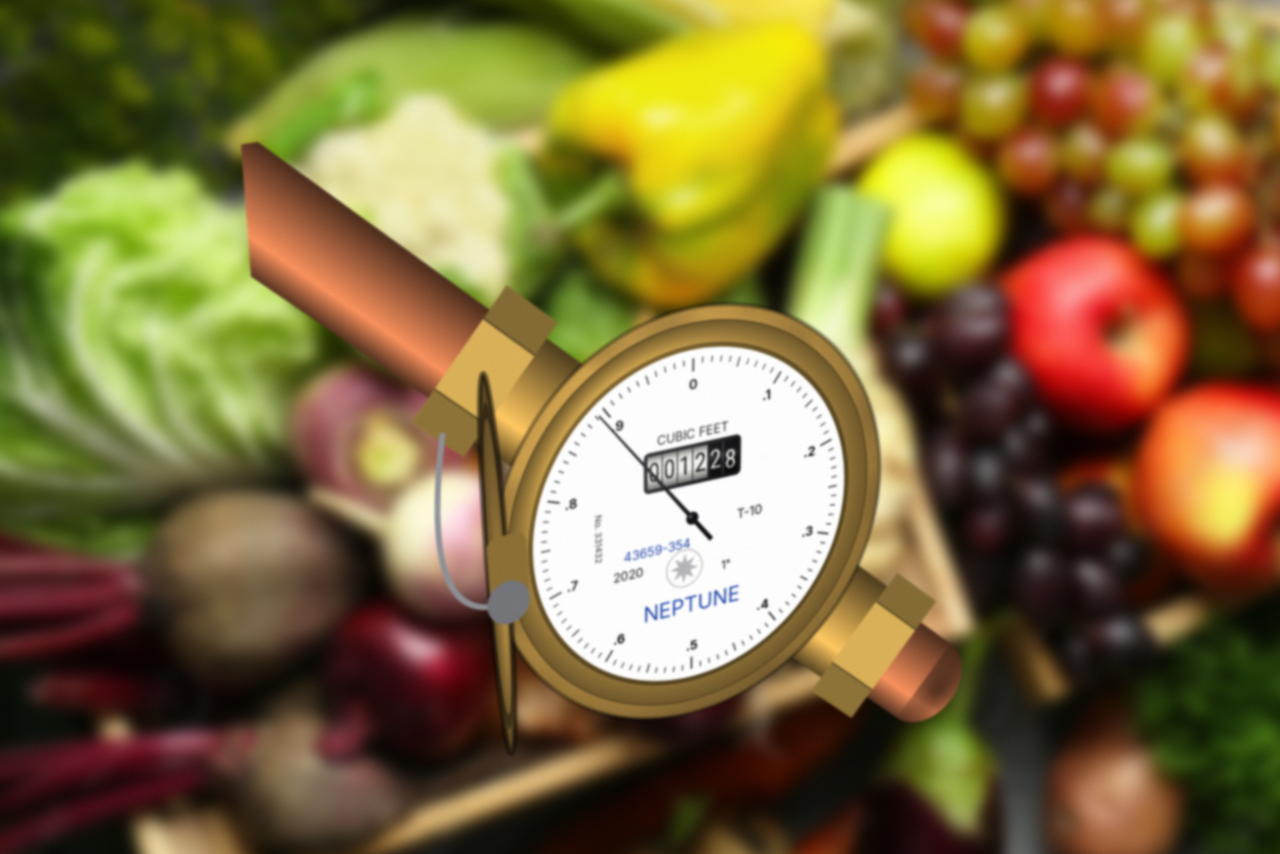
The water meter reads 1227.89 ft³
